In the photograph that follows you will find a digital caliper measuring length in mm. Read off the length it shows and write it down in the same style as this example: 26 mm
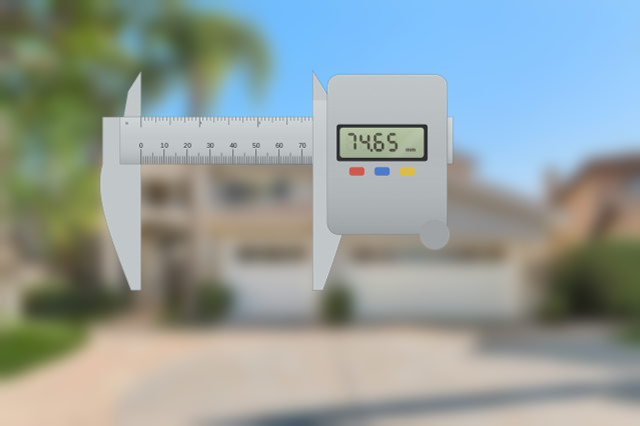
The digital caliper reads 74.65 mm
